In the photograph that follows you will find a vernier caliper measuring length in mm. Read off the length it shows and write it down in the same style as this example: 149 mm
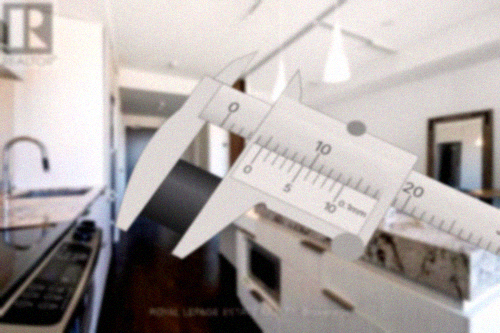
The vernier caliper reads 4.8 mm
